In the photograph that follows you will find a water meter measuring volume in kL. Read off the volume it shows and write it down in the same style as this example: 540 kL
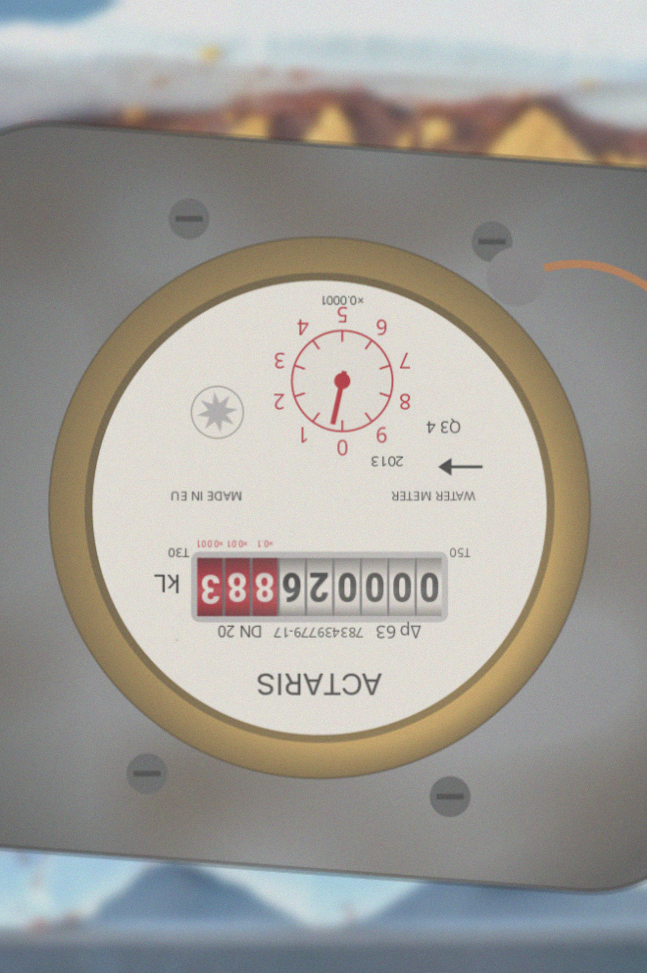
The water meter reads 26.8830 kL
